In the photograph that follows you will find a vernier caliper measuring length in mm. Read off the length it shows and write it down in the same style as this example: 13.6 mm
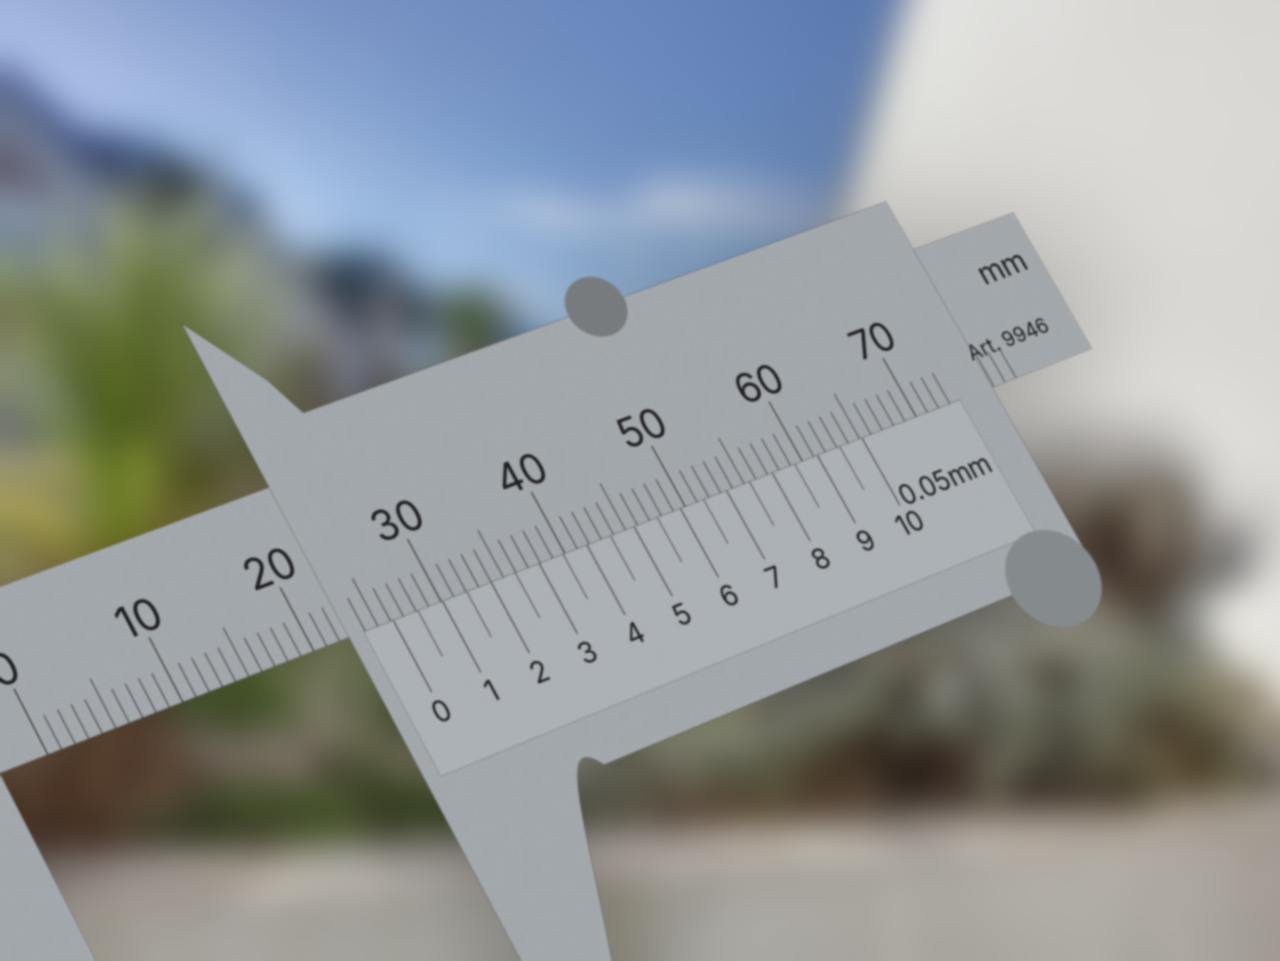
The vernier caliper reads 26.2 mm
